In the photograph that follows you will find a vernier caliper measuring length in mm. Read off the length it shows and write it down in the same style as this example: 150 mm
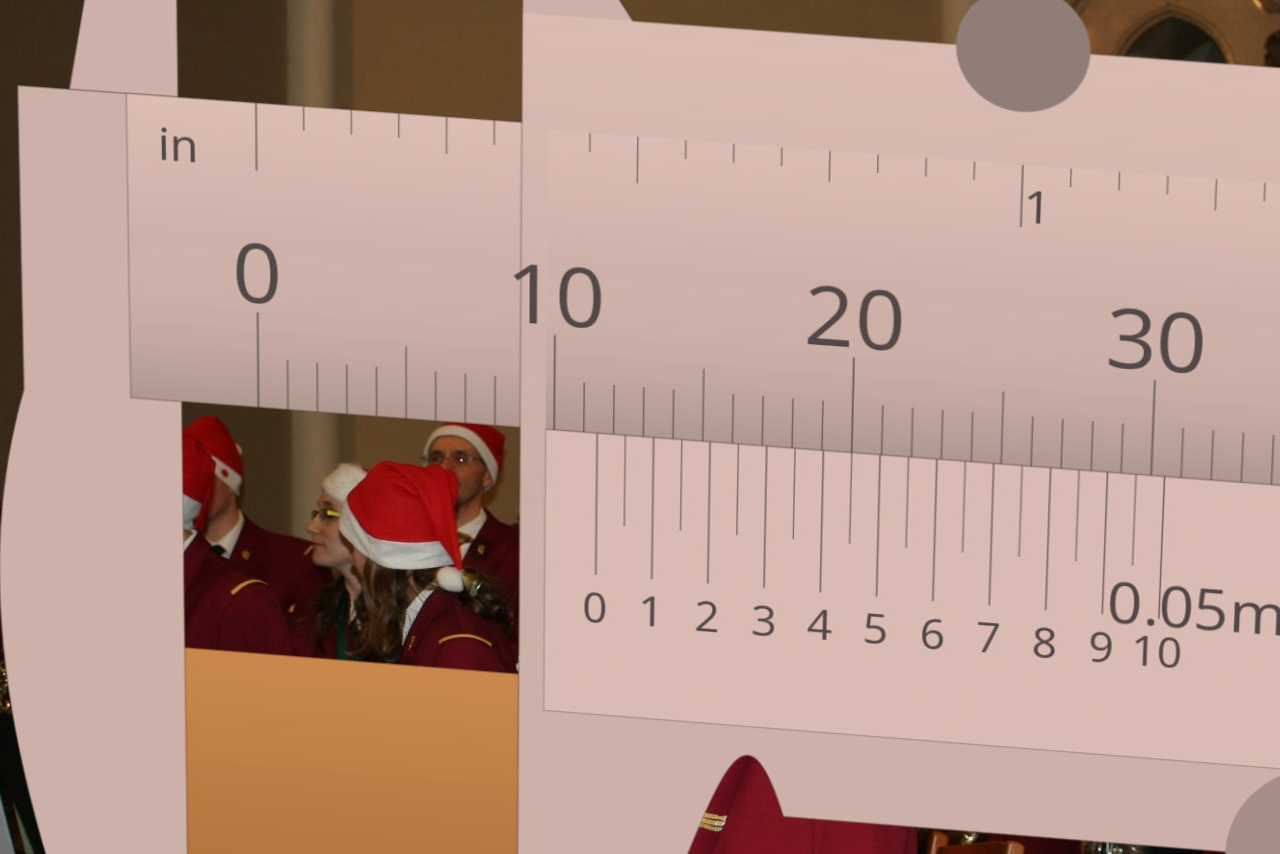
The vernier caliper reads 11.45 mm
